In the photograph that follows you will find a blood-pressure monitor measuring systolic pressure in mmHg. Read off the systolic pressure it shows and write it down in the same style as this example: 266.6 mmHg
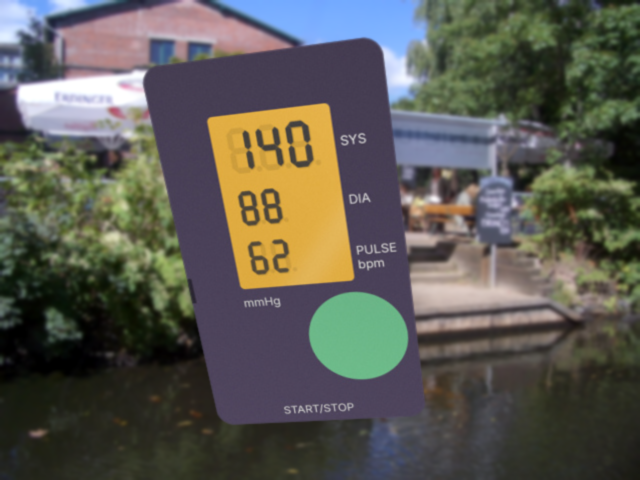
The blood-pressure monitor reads 140 mmHg
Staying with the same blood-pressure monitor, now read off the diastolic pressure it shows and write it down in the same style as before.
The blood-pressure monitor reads 88 mmHg
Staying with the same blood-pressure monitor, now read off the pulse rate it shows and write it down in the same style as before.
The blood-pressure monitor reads 62 bpm
